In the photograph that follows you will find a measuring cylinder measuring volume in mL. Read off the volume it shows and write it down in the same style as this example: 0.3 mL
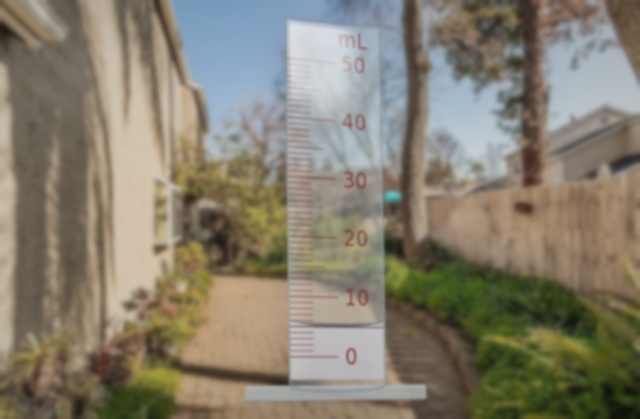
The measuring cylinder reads 5 mL
